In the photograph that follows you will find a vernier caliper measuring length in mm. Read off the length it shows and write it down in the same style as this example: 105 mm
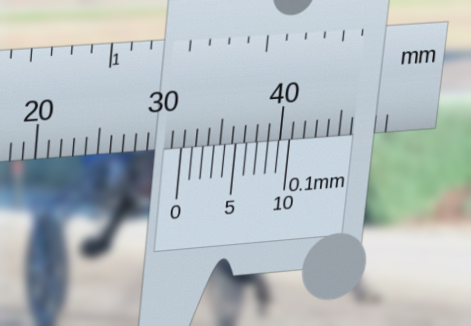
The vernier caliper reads 31.8 mm
